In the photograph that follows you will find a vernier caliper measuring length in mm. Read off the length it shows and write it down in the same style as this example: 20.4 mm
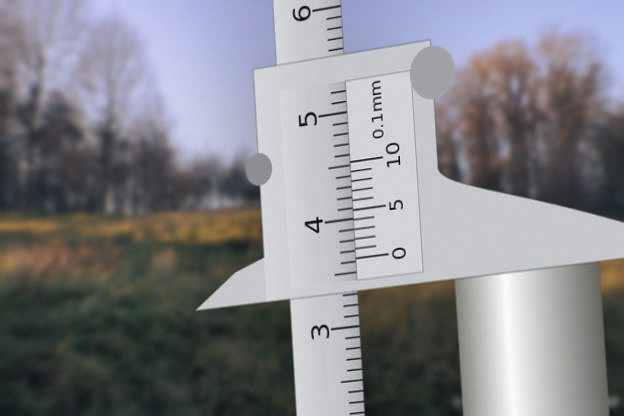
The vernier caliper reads 36.3 mm
